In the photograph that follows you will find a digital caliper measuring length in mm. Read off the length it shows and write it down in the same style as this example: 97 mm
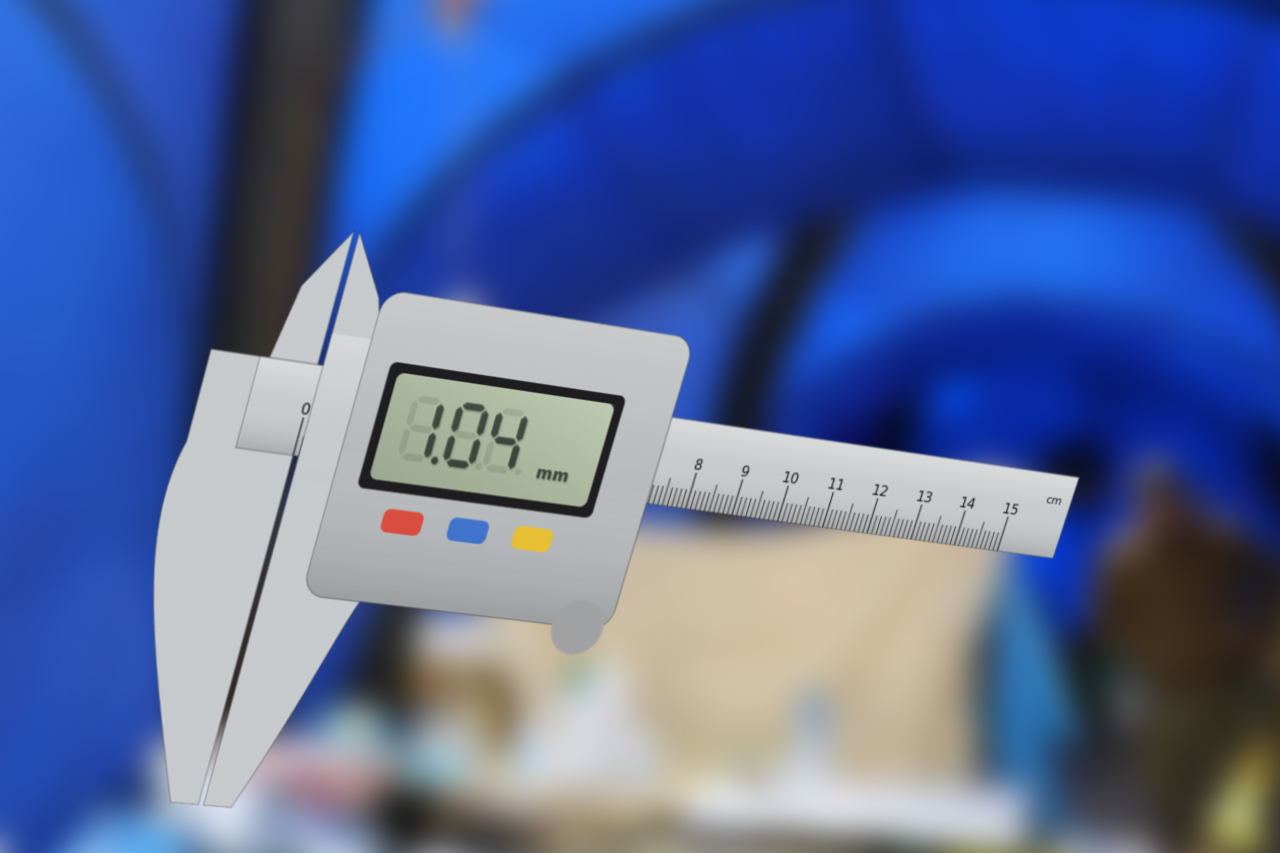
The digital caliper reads 1.04 mm
